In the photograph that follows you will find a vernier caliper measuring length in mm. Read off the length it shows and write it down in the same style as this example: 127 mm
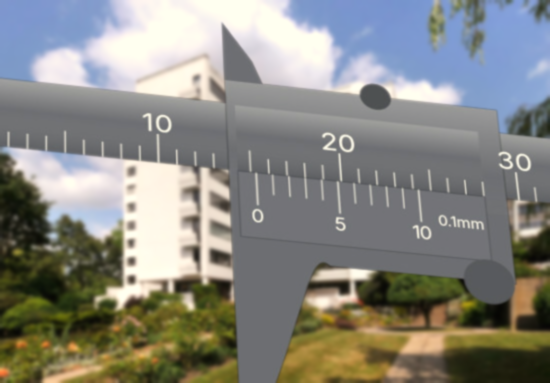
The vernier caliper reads 15.3 mm
